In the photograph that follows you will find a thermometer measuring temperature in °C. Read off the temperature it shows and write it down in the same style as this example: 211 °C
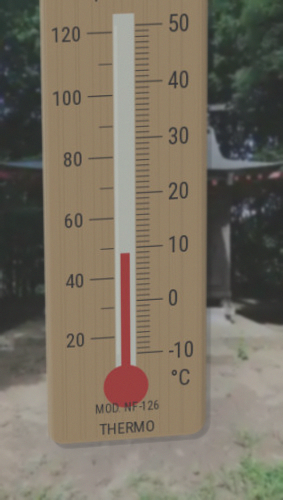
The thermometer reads 9 °C
